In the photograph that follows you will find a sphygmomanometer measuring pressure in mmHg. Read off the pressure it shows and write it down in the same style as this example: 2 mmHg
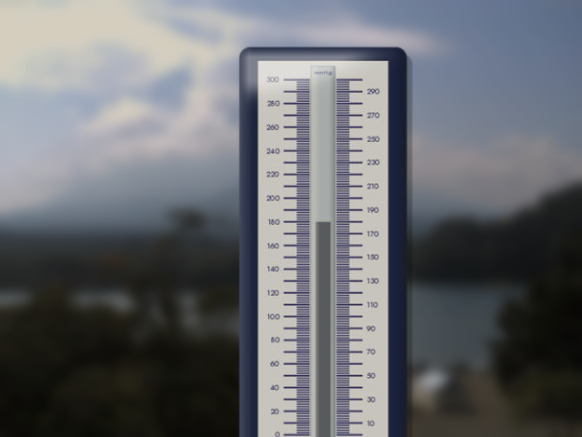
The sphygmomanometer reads 180 mmHg
